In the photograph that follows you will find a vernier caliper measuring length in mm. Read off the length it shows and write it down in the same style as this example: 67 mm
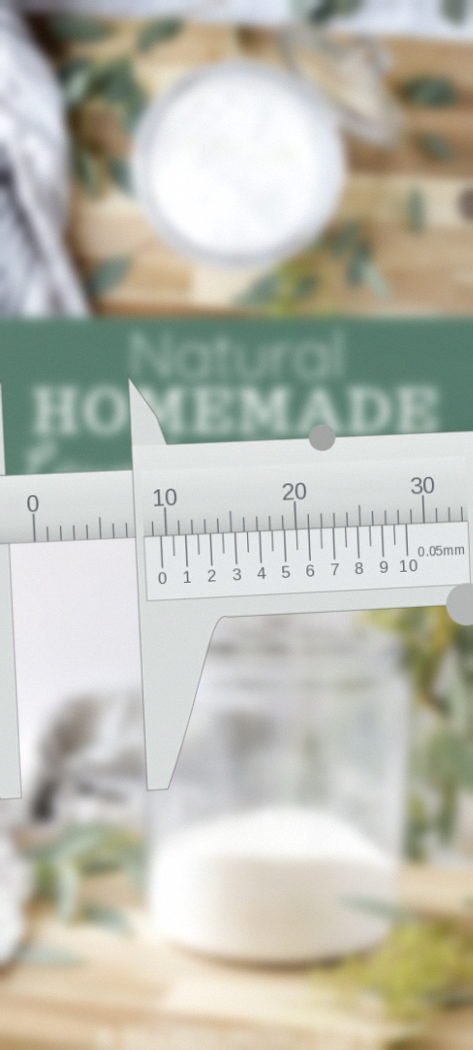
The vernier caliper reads 9.6 mm
